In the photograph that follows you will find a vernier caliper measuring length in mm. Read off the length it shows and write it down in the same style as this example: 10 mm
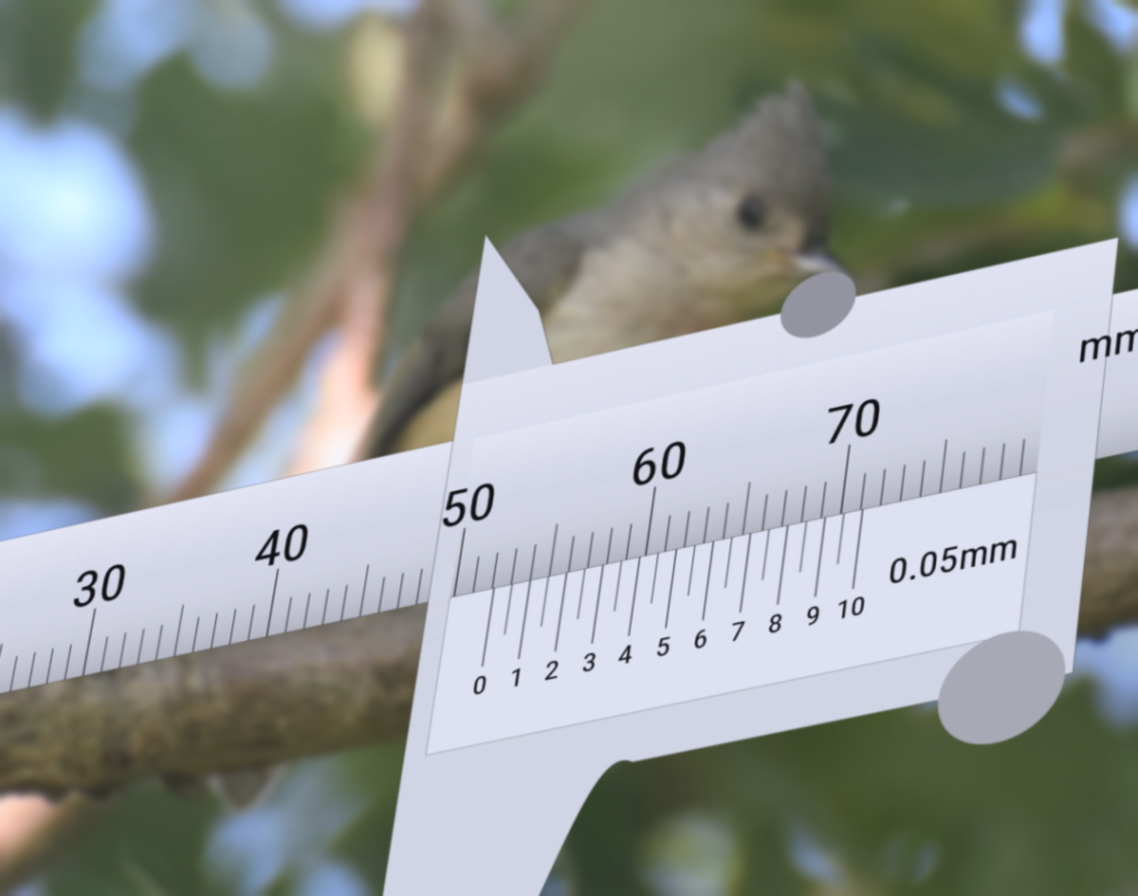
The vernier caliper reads 52.1 mm
